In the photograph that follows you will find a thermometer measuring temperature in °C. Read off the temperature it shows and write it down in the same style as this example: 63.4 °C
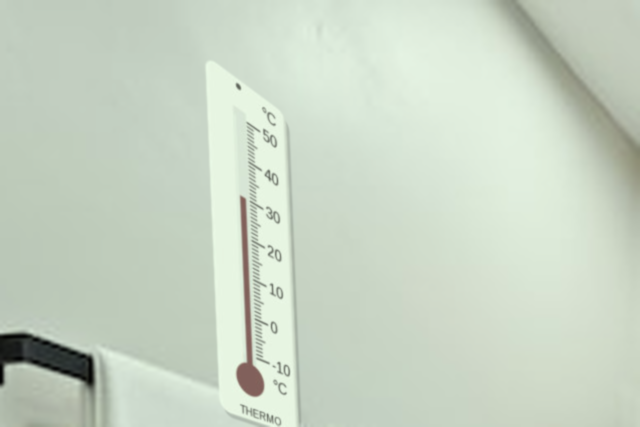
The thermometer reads 30 °C
